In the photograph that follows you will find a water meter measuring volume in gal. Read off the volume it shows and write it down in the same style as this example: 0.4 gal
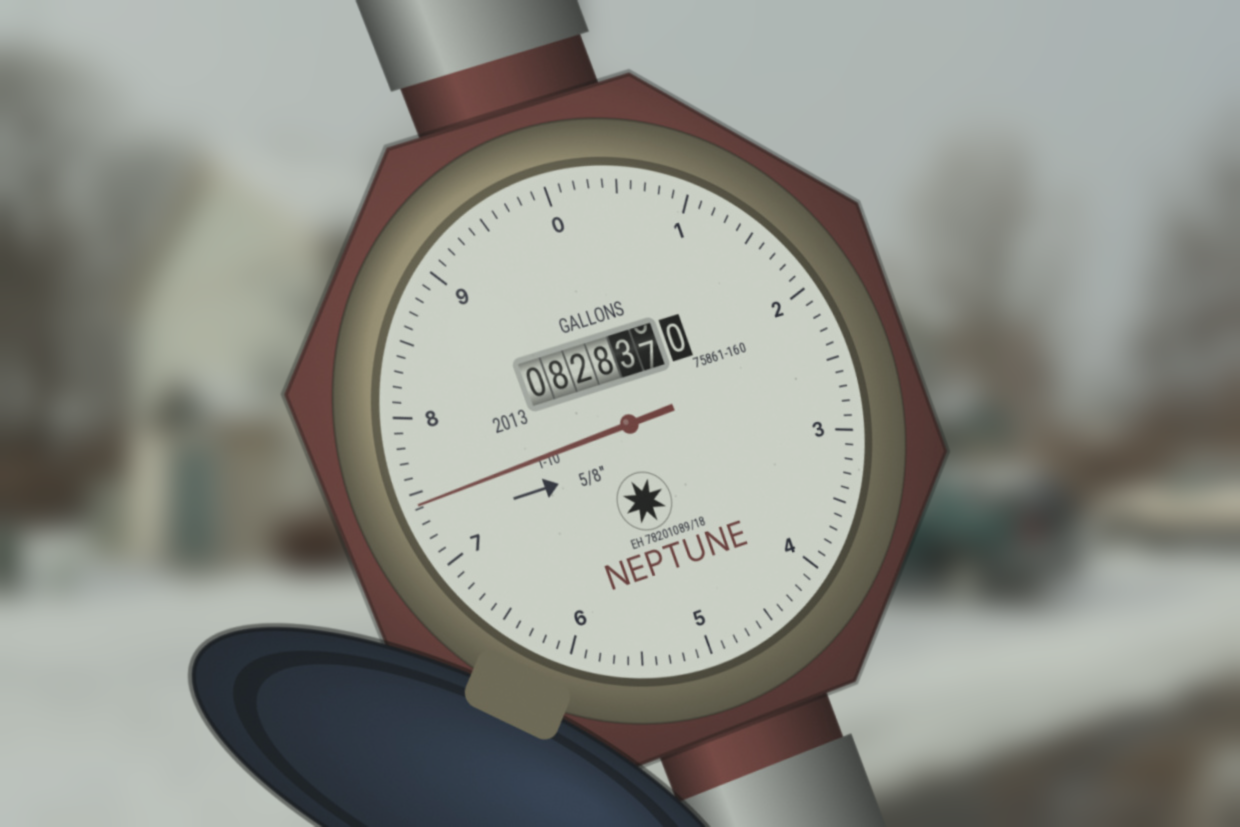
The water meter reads 828367.4 gal
